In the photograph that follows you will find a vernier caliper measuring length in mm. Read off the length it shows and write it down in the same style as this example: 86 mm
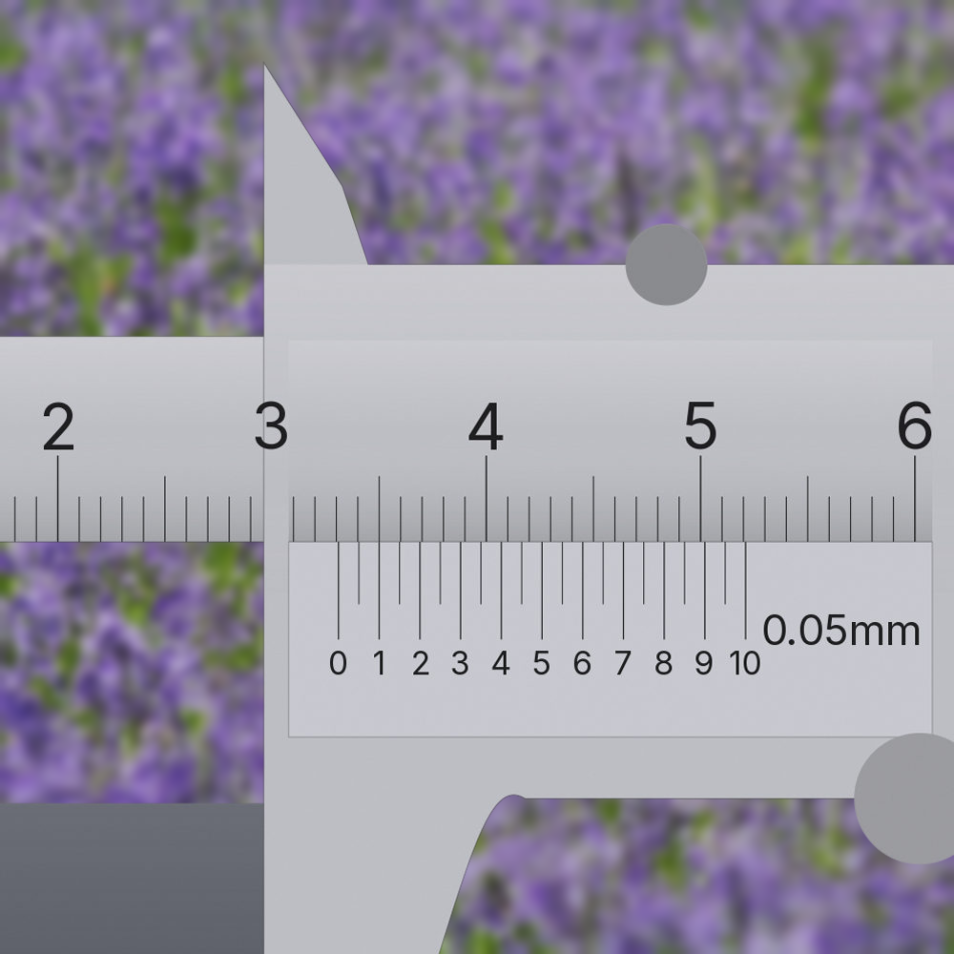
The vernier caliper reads 33.10 mm
